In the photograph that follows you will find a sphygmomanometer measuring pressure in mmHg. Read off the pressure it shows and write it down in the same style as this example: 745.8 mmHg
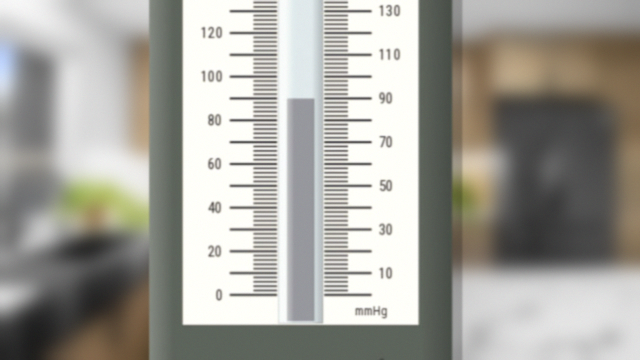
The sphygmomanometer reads 90 mmHg
